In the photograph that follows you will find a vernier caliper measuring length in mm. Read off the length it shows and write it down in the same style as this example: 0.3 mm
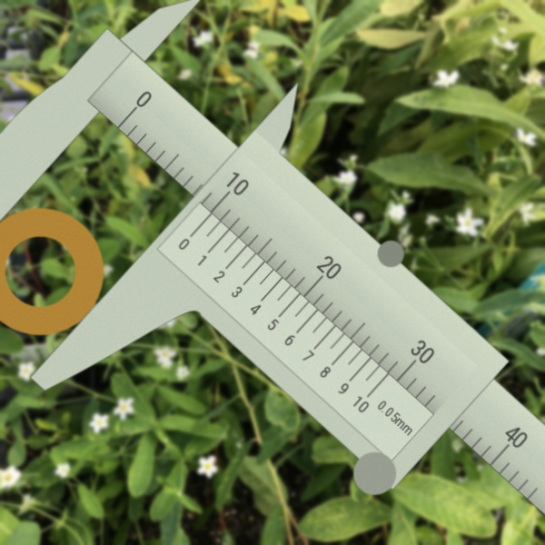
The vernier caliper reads 10.1 mm
